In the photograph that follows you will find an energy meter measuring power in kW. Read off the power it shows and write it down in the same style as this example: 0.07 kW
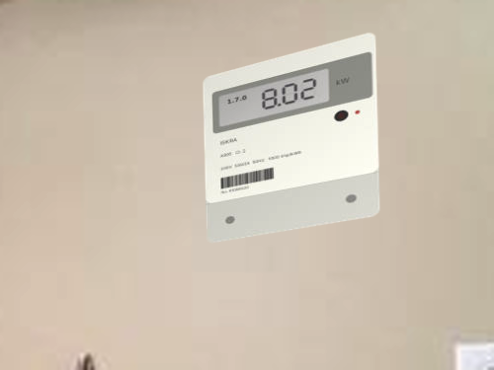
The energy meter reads 8.02 kW
